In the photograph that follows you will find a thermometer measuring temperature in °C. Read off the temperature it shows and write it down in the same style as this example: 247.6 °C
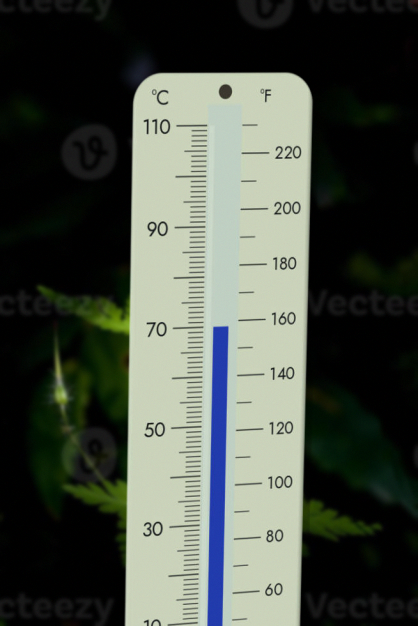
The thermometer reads 70 °C
